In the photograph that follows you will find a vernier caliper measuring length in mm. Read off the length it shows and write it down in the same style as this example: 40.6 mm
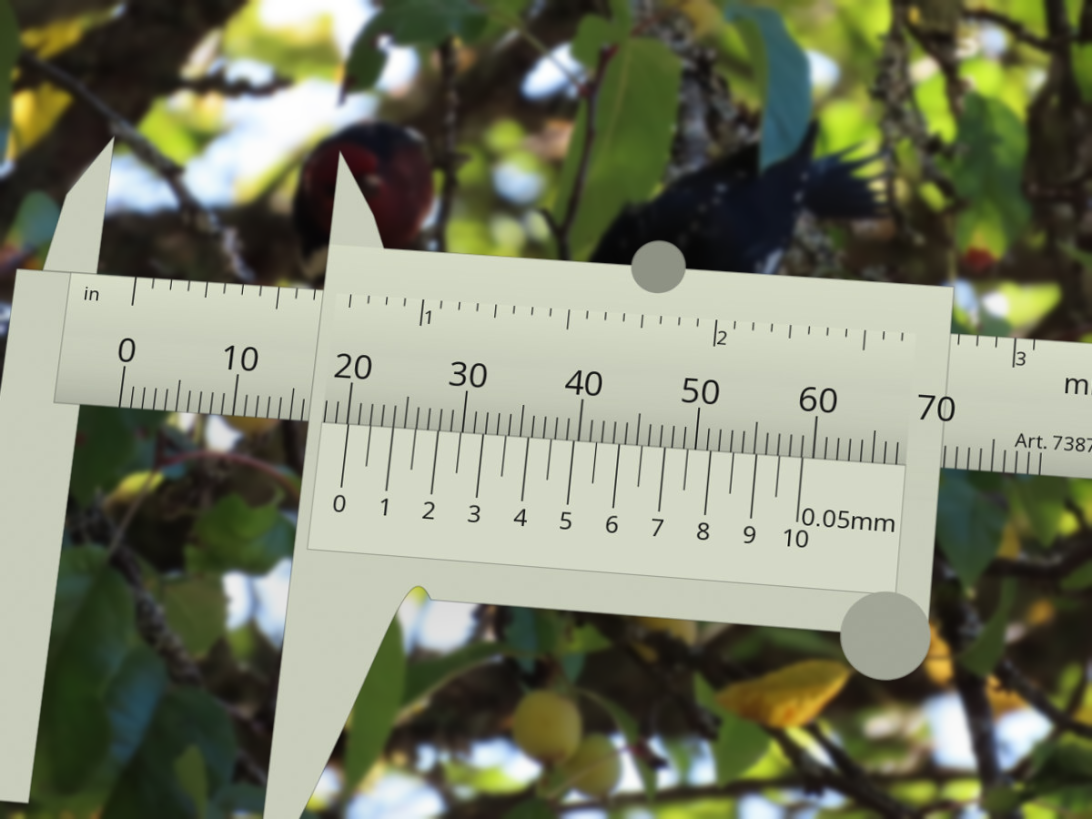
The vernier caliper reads 20.1 mm
